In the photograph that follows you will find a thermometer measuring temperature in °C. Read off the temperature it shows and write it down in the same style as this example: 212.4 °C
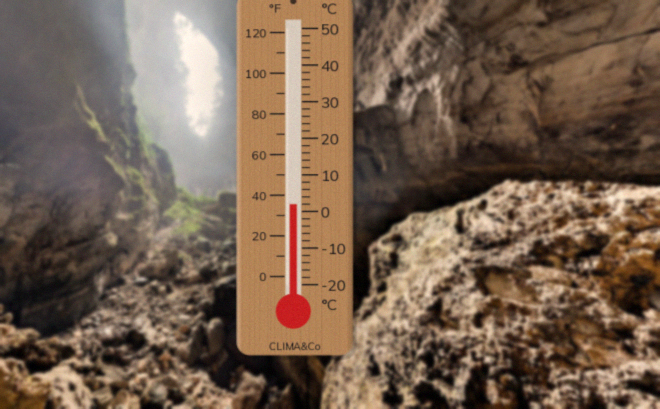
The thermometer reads 2 °C
